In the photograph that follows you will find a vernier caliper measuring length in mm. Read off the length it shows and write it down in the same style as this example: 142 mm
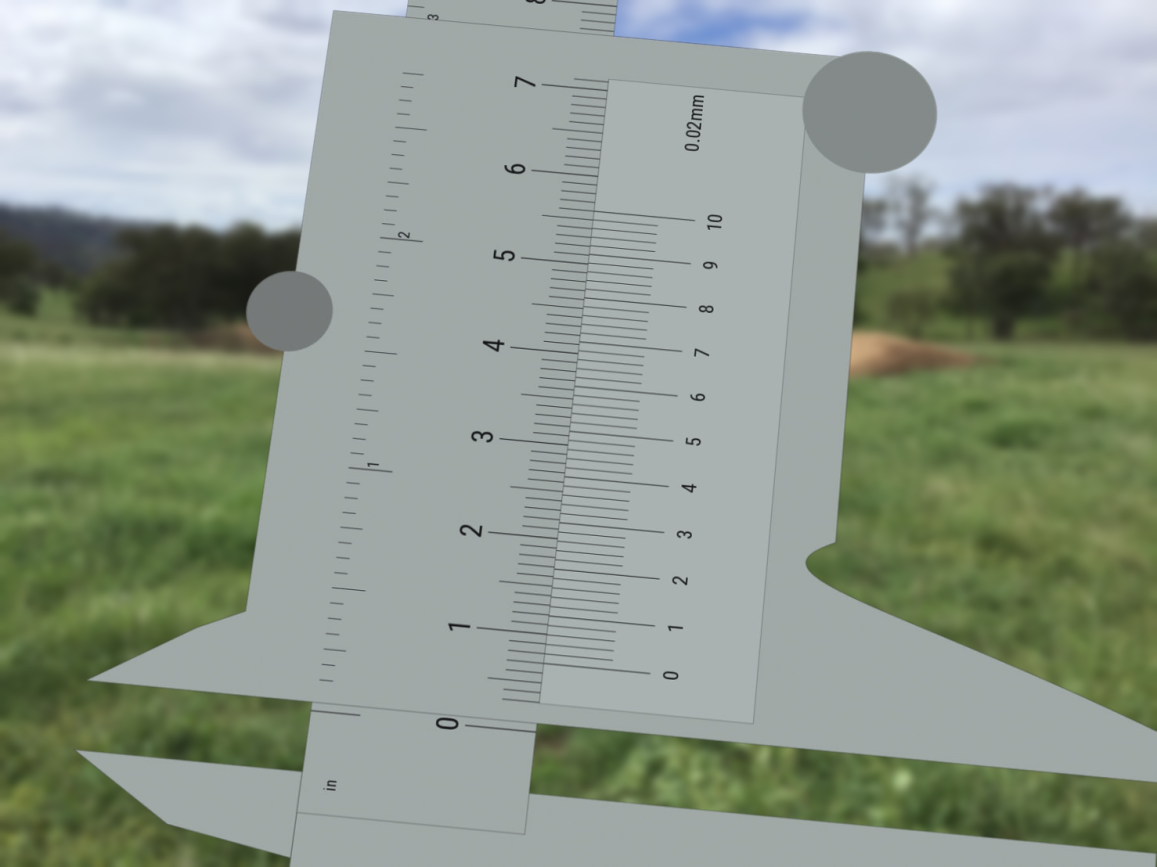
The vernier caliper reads 7.0 mm
